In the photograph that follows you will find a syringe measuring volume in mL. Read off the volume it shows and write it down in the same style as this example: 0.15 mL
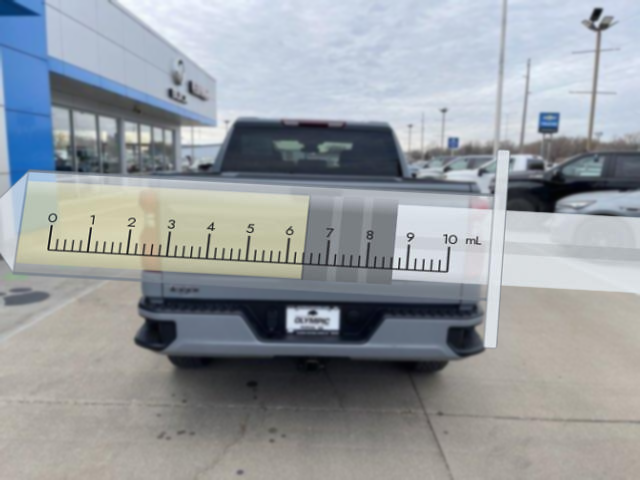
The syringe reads 6.4 mL
